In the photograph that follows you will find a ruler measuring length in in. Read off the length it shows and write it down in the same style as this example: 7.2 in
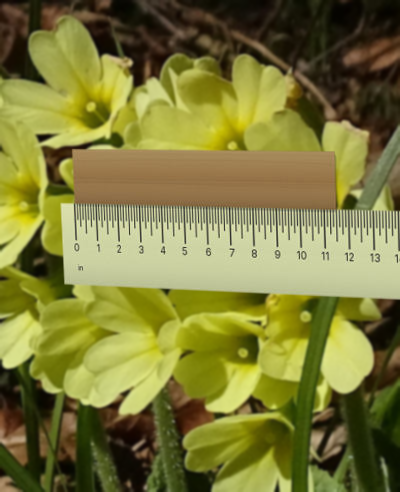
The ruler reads 11.5 in
